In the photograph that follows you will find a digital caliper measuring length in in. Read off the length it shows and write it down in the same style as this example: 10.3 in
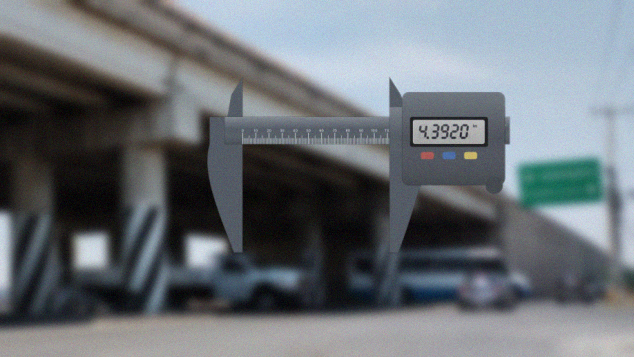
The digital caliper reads 4.3920 in
